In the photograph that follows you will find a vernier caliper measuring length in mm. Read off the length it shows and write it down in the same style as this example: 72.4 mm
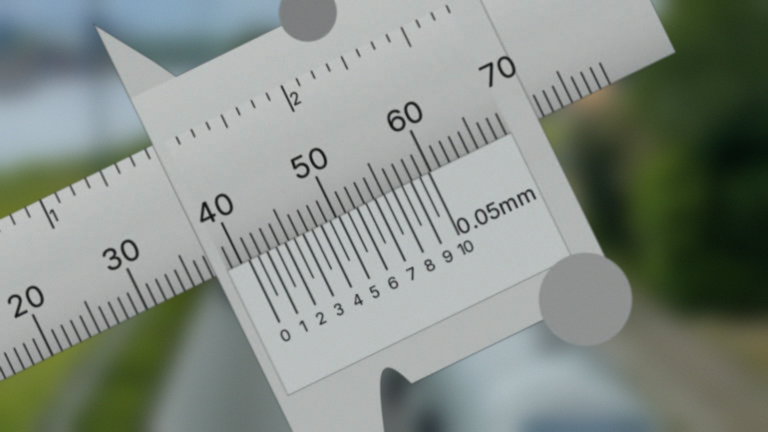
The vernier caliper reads 40.8 mm
